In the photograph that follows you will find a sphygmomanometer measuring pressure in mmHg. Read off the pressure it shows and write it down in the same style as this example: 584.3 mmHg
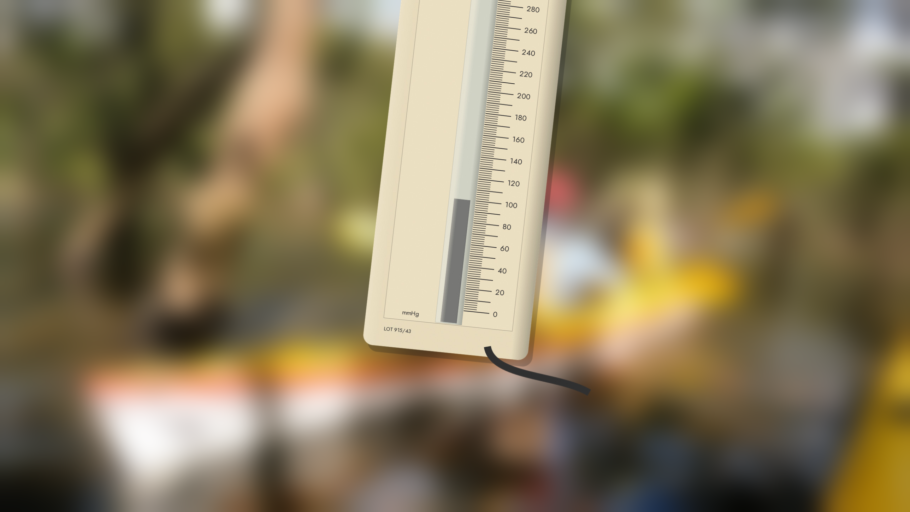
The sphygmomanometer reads 100 mmHg
